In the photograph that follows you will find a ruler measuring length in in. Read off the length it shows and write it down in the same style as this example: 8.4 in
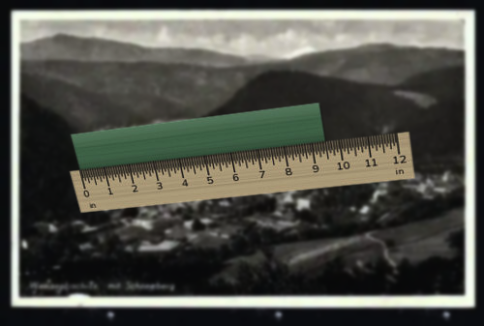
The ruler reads 9.5 in
